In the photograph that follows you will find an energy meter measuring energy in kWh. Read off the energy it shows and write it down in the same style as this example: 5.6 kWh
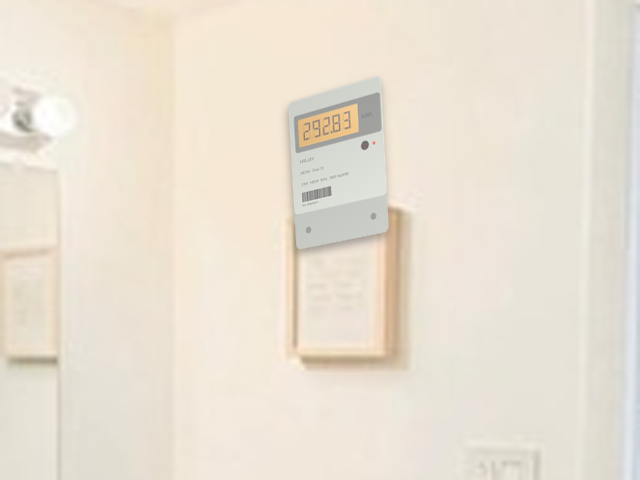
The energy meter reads 292.83 kWh
